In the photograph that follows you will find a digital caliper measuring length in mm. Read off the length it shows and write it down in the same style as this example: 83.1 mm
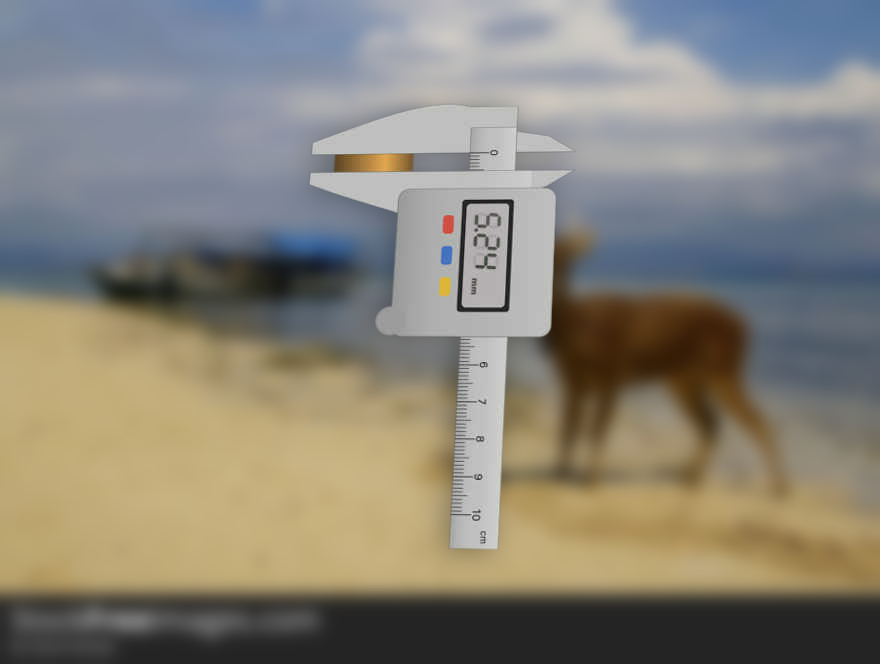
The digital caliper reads 5.24 mm
